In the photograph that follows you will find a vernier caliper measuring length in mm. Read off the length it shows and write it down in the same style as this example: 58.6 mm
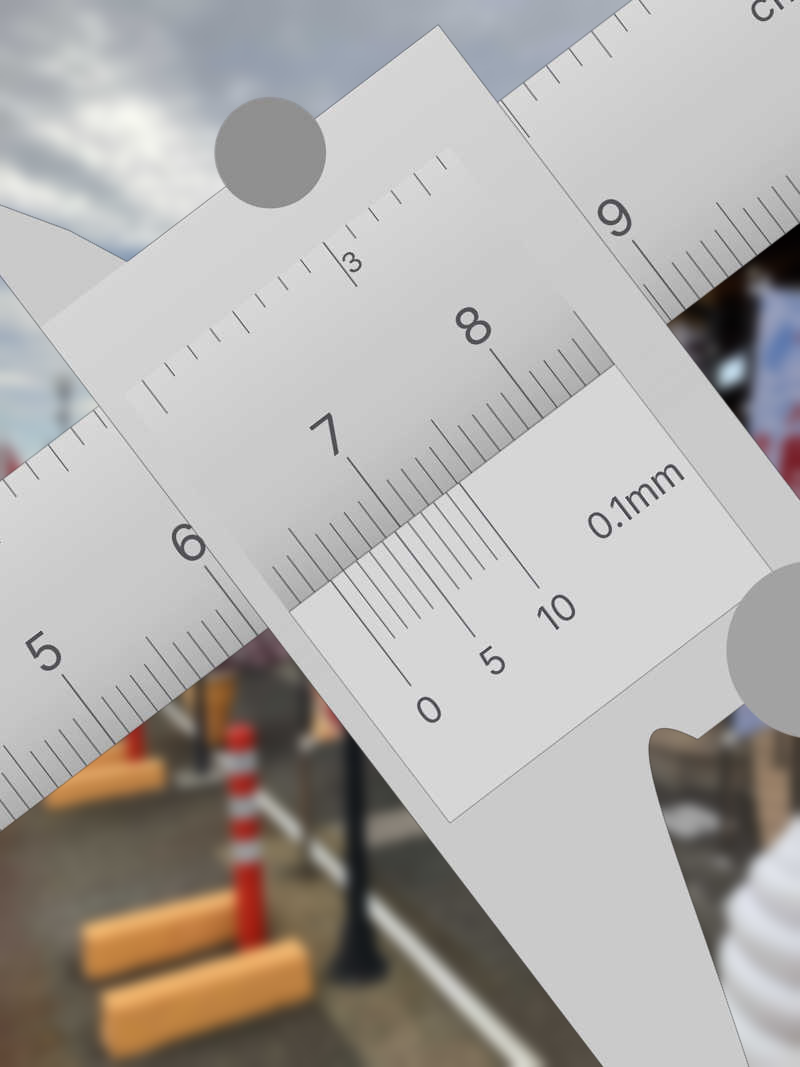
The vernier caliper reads 65.1 mm
